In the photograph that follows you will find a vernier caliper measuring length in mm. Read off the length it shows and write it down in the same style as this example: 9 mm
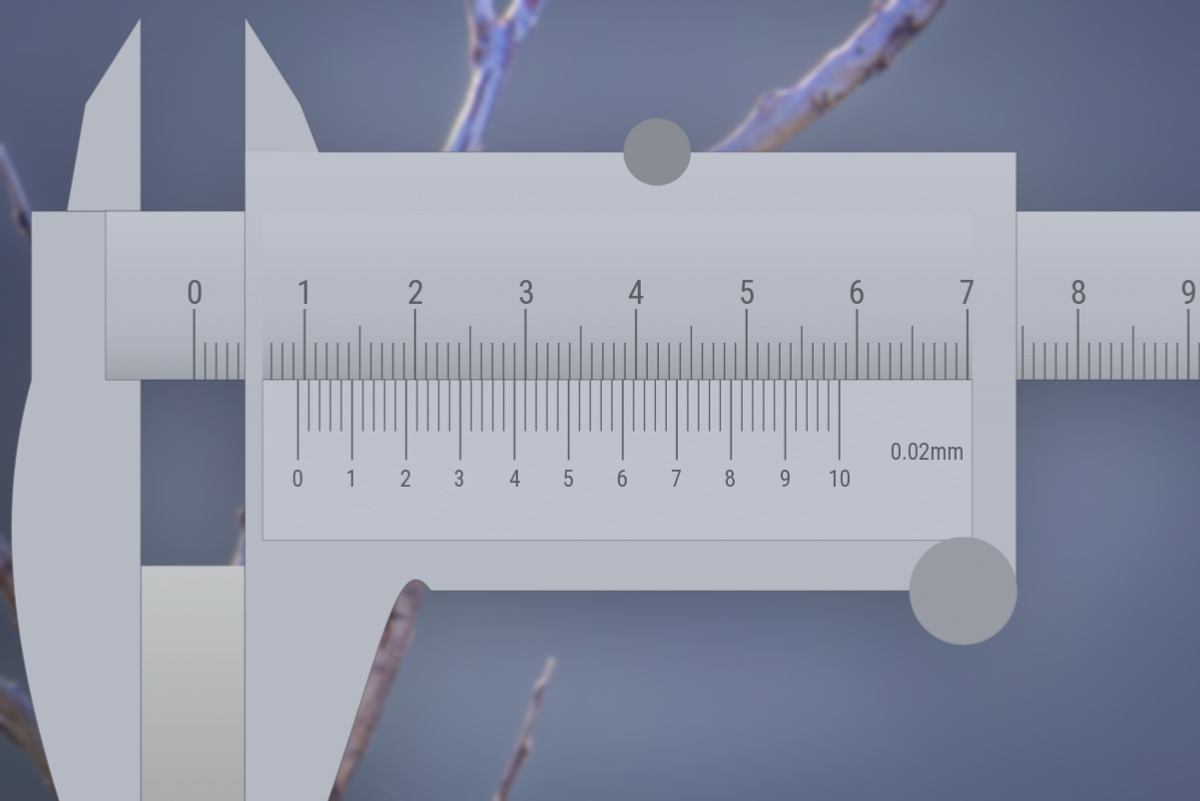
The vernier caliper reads 9.4 mm
